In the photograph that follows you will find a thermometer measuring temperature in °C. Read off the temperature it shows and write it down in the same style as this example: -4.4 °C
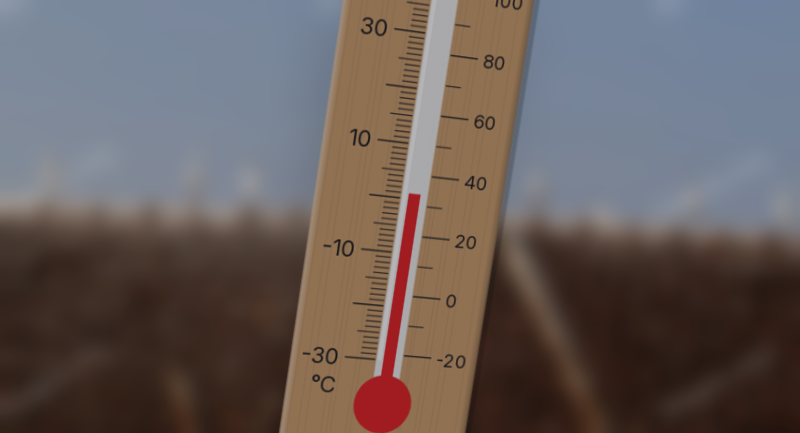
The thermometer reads 1 °C
